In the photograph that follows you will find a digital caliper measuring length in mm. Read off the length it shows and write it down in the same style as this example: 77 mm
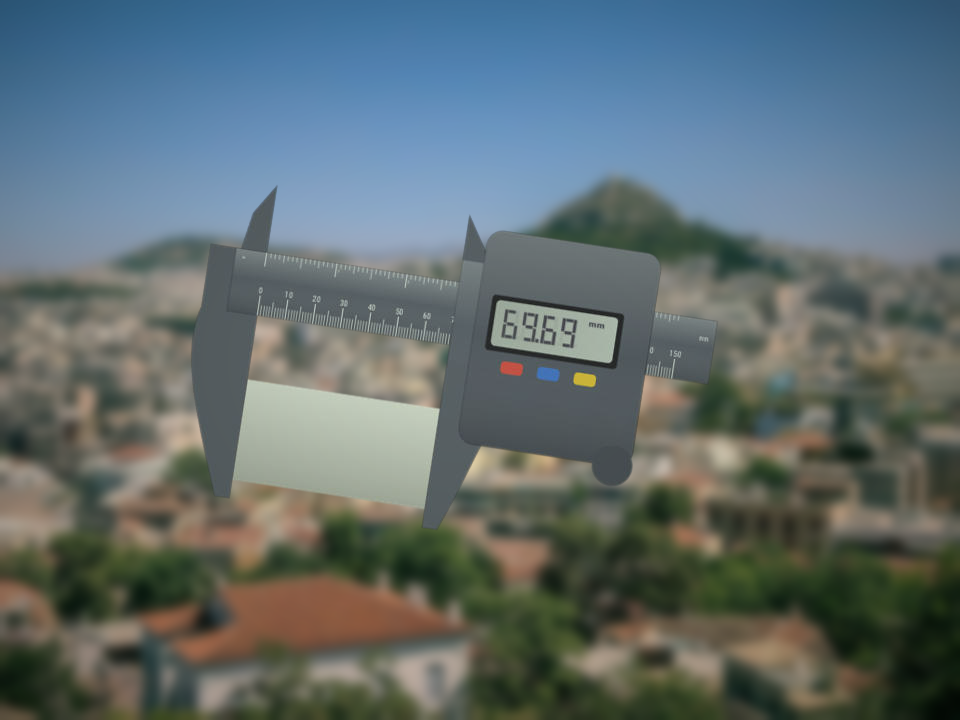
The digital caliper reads 69.69 mm
